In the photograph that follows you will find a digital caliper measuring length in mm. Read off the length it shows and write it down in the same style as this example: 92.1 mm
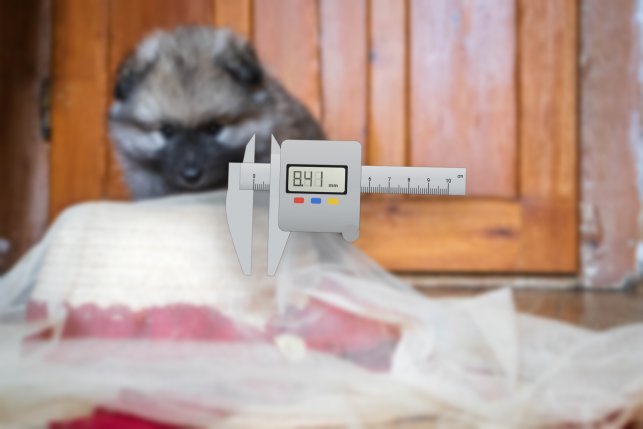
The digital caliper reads 8.41 mm
